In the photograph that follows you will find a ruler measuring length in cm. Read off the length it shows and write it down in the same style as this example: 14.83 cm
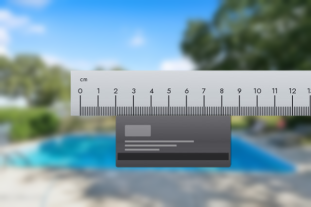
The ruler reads 6.5 cm
